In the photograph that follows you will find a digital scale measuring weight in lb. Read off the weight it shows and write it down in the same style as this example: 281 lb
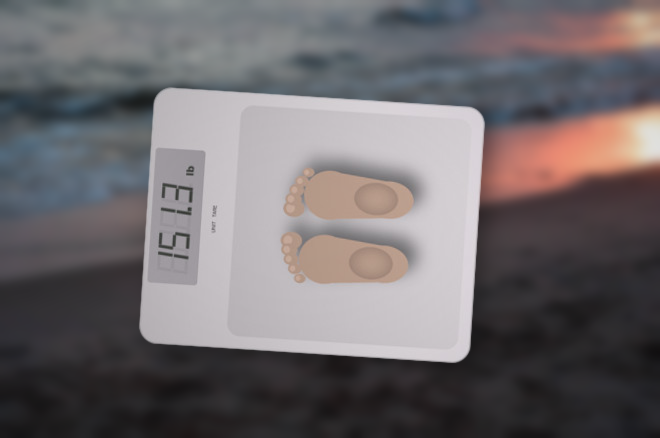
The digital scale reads 151.3 lb
